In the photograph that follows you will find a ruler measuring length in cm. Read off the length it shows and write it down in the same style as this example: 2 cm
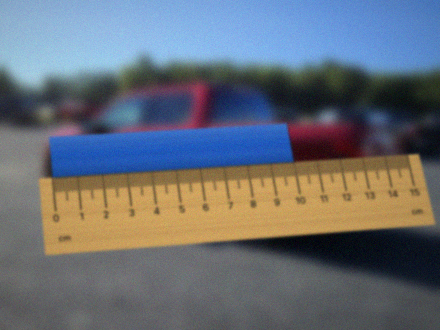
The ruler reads 10 cm
